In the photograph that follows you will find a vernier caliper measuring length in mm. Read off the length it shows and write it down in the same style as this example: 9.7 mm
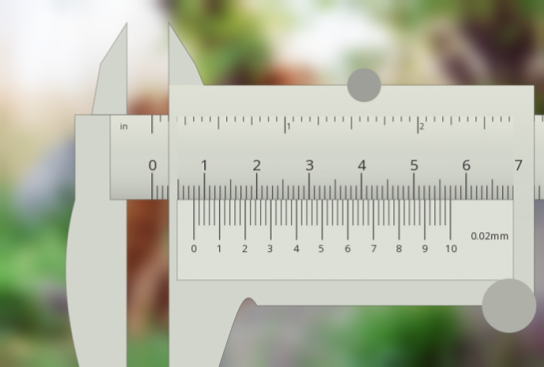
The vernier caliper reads 8.0 mm
